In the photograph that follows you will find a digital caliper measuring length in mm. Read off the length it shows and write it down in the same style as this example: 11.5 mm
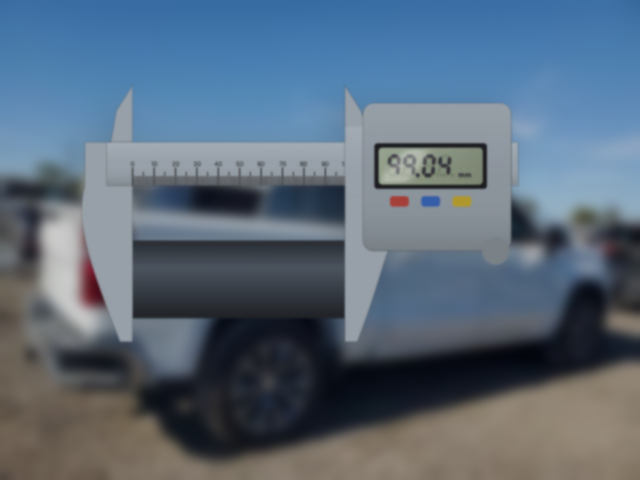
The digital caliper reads 99.04 mm
